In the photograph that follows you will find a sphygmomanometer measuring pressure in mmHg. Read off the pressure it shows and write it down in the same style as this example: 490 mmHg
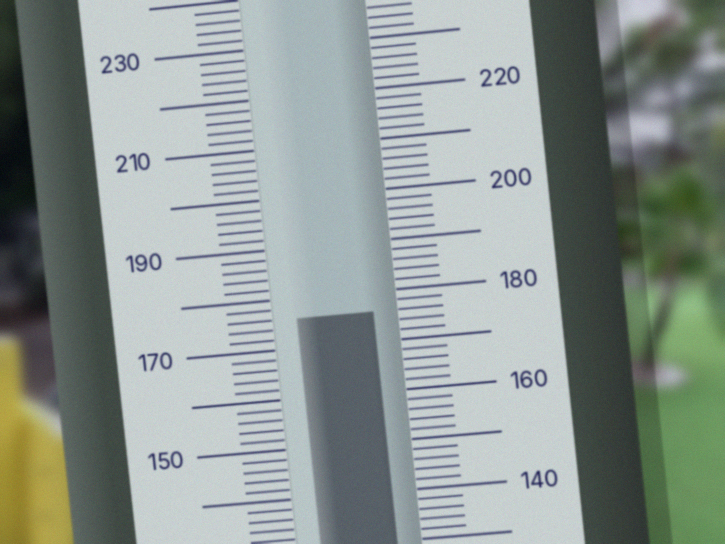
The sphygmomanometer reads 176 mmHg
